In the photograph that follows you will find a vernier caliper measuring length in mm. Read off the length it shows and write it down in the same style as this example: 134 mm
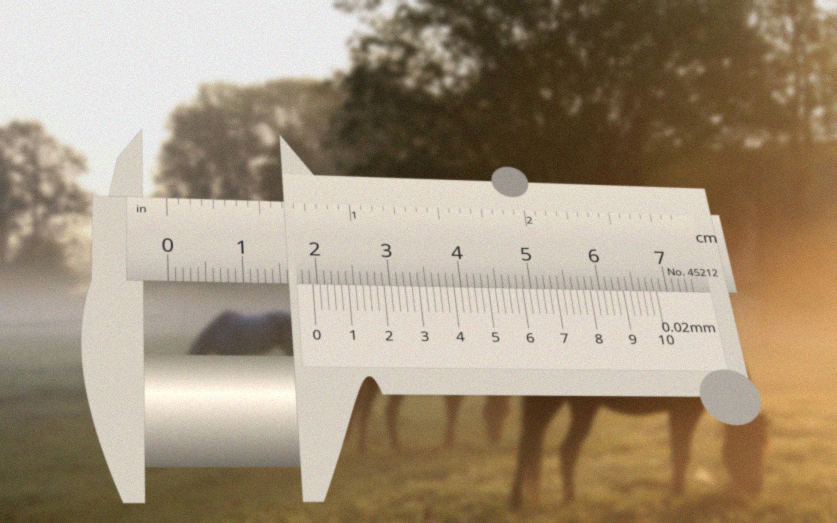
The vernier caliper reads 19.4 mm
